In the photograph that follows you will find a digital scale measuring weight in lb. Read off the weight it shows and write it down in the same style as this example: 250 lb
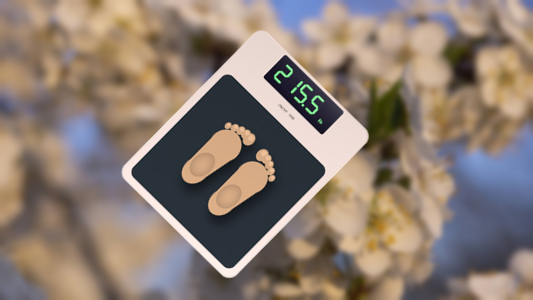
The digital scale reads 215.5 lb
